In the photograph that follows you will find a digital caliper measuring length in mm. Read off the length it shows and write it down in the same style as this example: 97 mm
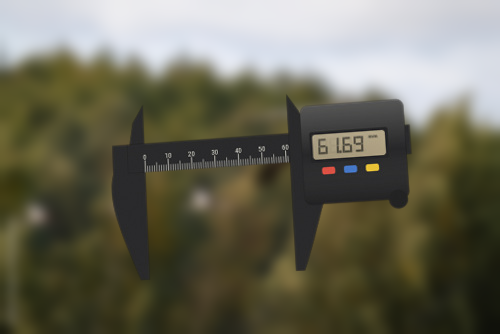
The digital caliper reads 61.69 mm
